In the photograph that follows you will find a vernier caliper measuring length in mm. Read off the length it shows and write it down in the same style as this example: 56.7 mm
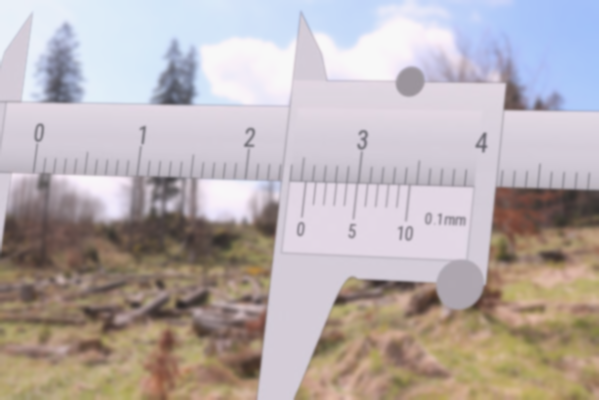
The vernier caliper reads 25.4 mm
